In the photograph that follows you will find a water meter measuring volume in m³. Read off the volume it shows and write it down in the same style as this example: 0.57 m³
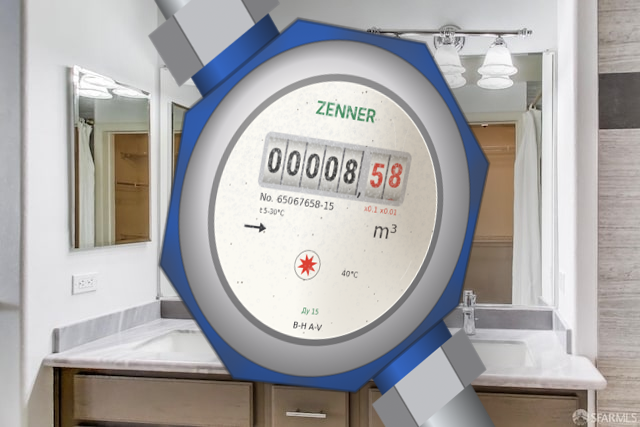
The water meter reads 8.58 m³
